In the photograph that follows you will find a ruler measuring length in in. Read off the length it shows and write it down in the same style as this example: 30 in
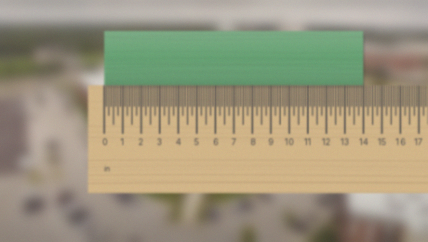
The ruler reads 14 in
